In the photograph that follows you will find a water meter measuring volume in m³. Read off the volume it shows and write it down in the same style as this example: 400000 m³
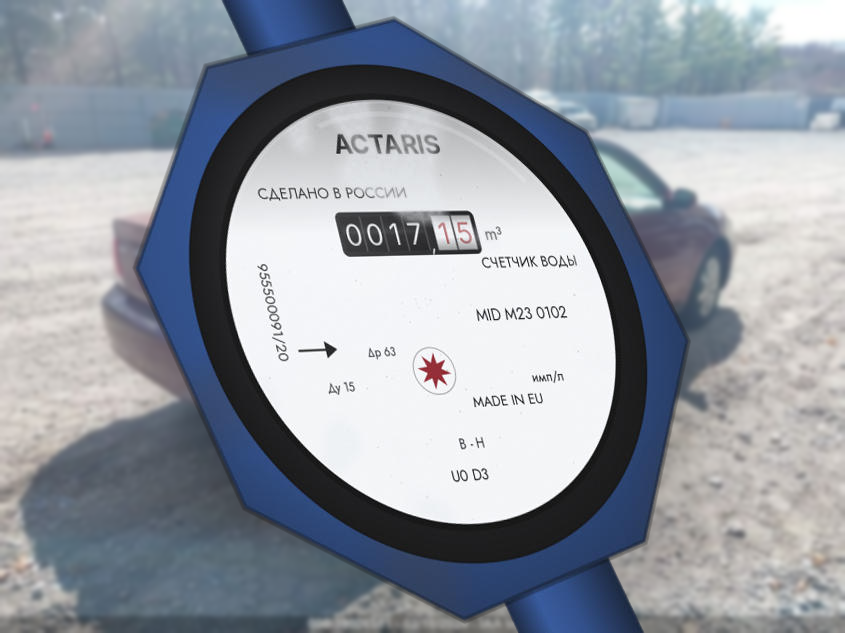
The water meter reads 17.15 m³
